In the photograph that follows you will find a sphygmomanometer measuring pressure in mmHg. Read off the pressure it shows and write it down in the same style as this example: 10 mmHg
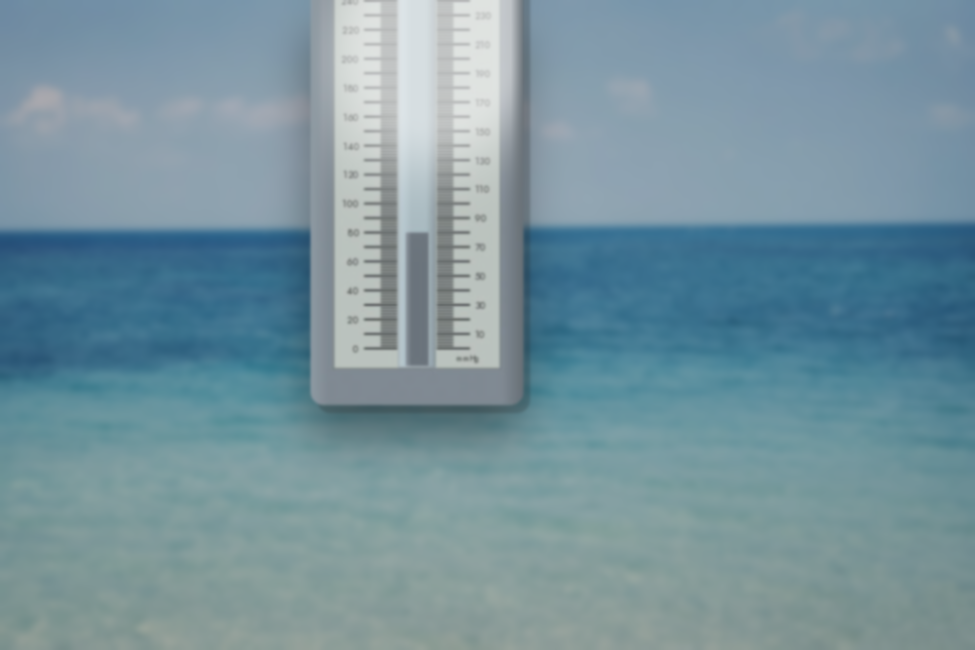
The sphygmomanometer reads 80 mmHg
